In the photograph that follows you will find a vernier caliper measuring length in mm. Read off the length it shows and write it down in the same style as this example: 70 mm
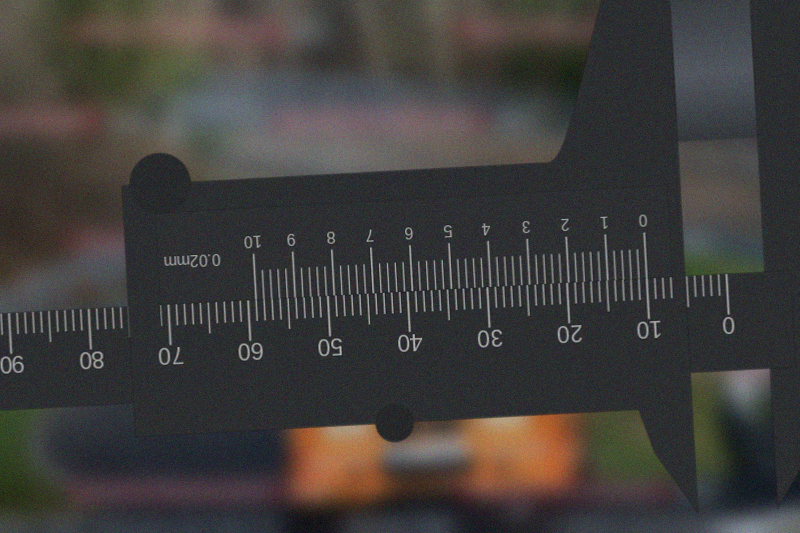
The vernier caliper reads 10.0 mm
